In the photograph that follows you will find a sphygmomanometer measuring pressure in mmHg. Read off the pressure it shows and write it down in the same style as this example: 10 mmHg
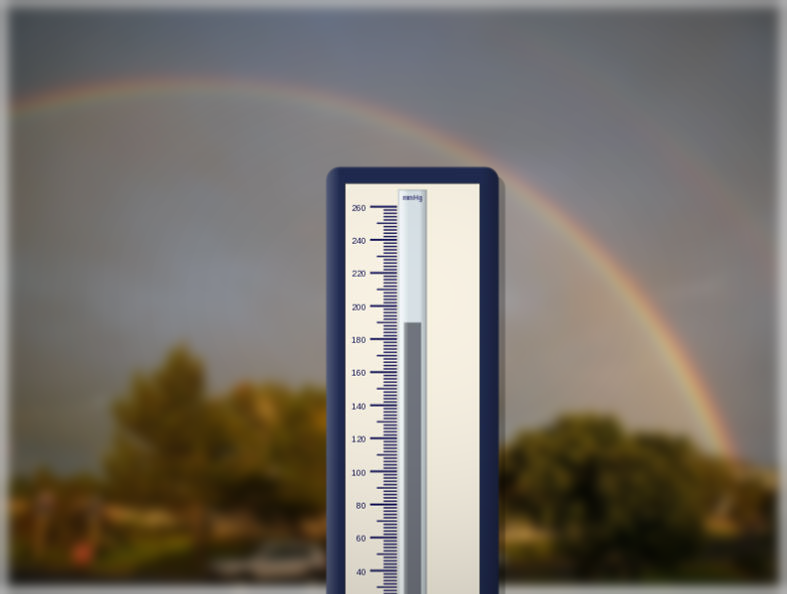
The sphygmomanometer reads 190 mmHg
